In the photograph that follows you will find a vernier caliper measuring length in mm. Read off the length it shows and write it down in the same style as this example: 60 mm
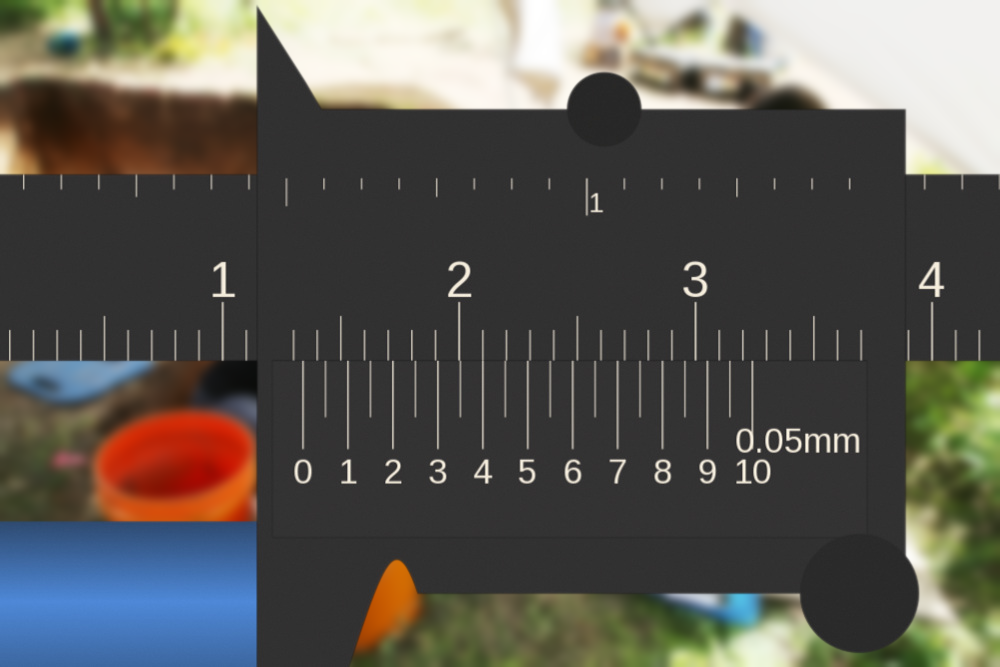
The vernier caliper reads 13.4 mm
